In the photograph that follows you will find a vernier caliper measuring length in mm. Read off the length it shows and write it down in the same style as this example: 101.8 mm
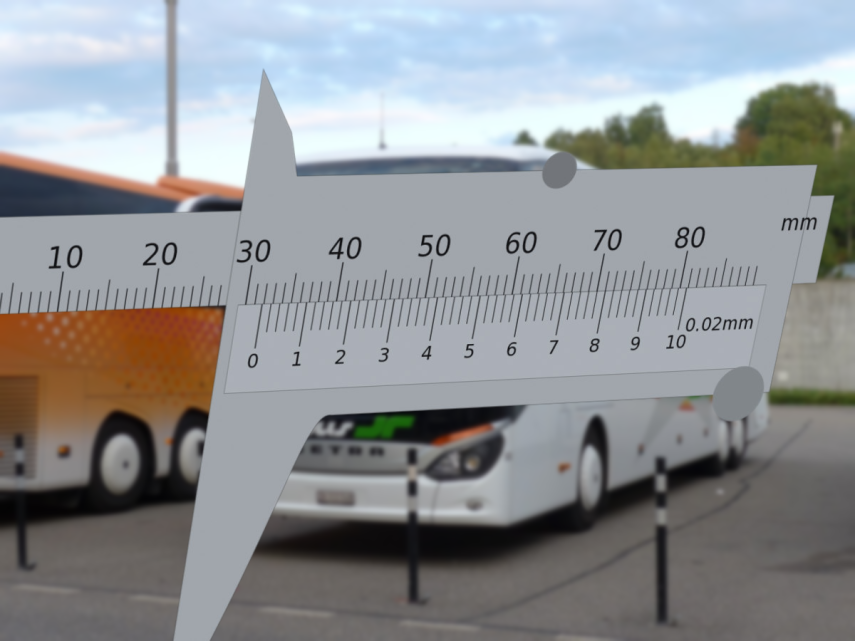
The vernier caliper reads 31.8 mm
